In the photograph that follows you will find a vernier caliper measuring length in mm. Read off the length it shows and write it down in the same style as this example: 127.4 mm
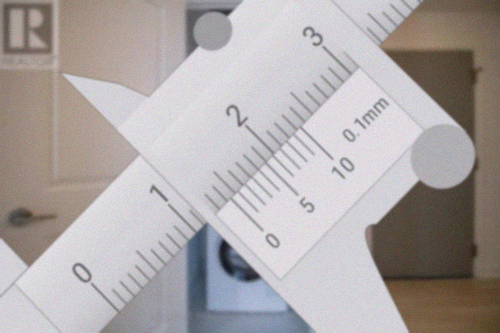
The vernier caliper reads 14.4 mm
